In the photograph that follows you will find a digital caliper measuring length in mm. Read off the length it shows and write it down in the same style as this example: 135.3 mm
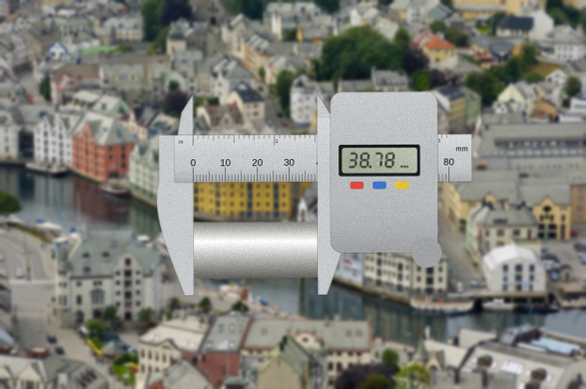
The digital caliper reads 38.78 mm
